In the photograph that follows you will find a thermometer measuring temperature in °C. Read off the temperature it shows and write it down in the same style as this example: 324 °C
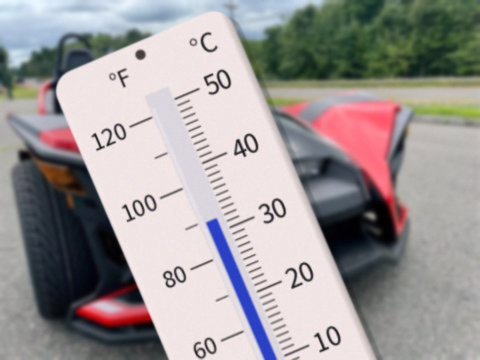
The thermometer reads 32 °C
